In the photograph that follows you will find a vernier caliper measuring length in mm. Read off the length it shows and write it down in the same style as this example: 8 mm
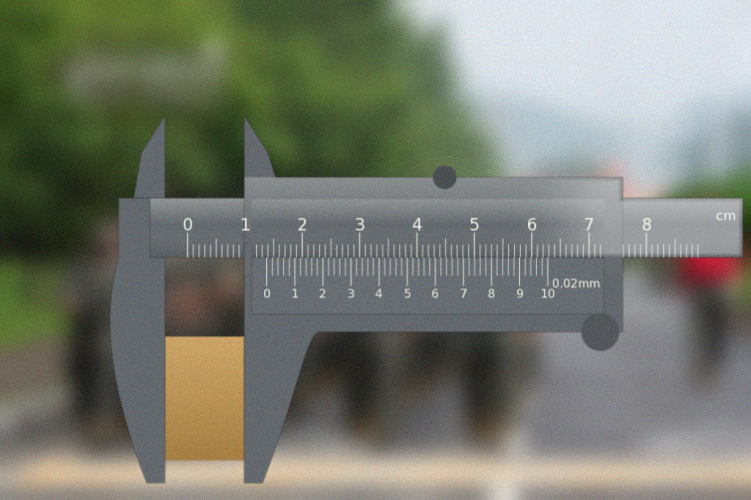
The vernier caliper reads 13.8 mm
